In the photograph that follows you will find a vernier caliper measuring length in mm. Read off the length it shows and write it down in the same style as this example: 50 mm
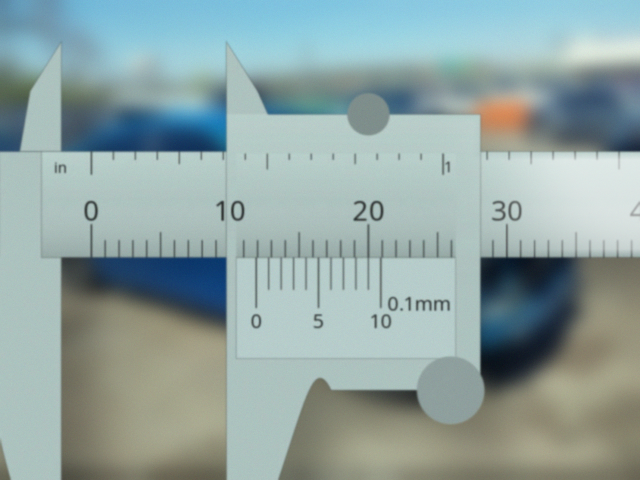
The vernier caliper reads 11.9 mm
